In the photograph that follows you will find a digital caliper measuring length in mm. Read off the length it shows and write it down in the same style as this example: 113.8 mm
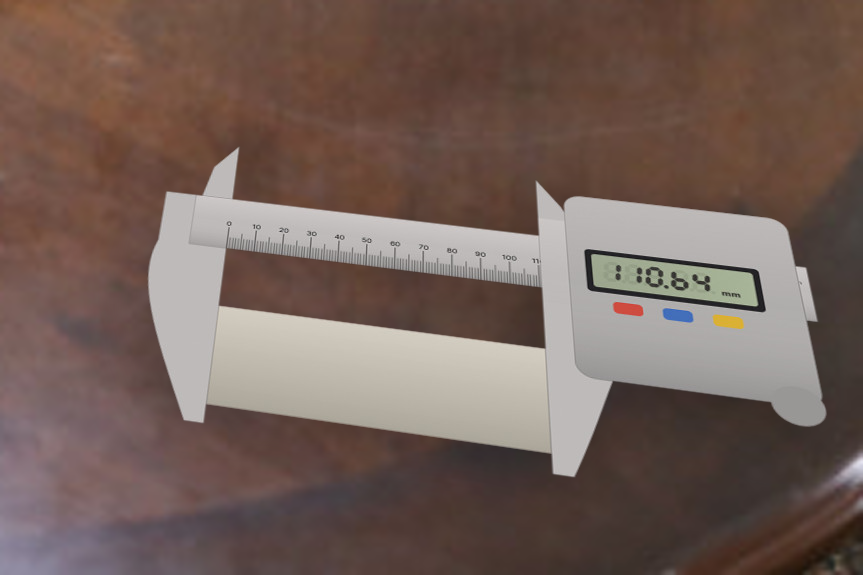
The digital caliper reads 110.64 mm
